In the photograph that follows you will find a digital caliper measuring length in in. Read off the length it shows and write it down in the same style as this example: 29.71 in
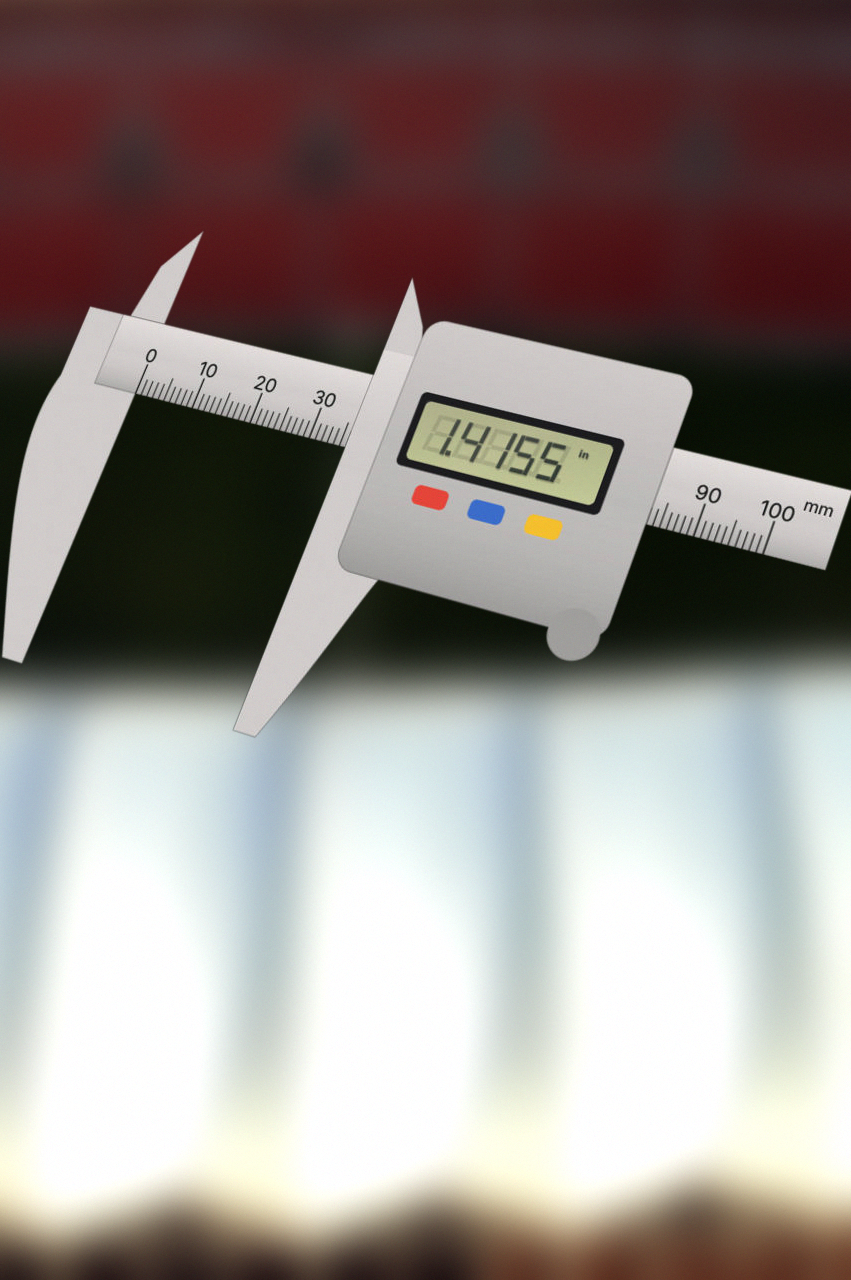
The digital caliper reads 1.4155 in
